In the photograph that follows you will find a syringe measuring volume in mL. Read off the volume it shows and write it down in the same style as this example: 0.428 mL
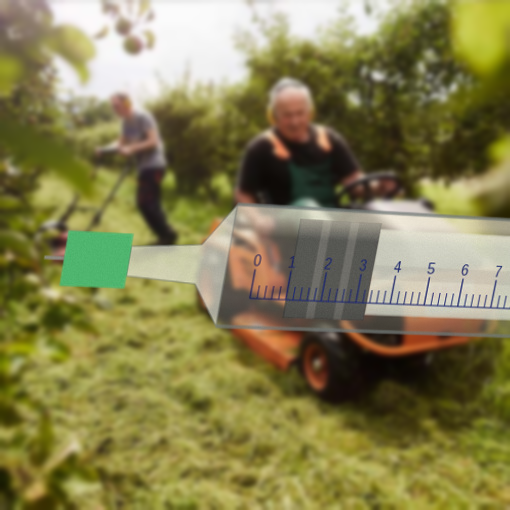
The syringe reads 1 mL
